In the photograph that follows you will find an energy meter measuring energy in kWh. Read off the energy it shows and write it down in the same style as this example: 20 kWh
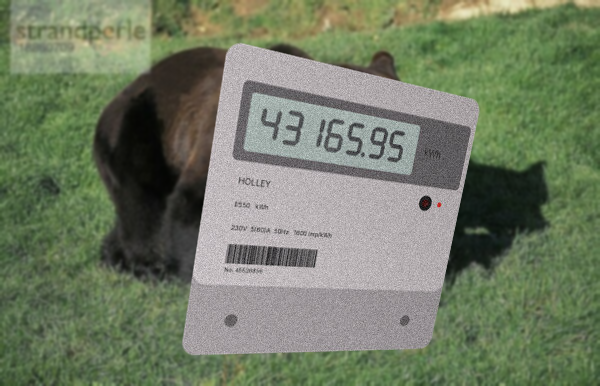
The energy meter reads 43165.95 kWh
